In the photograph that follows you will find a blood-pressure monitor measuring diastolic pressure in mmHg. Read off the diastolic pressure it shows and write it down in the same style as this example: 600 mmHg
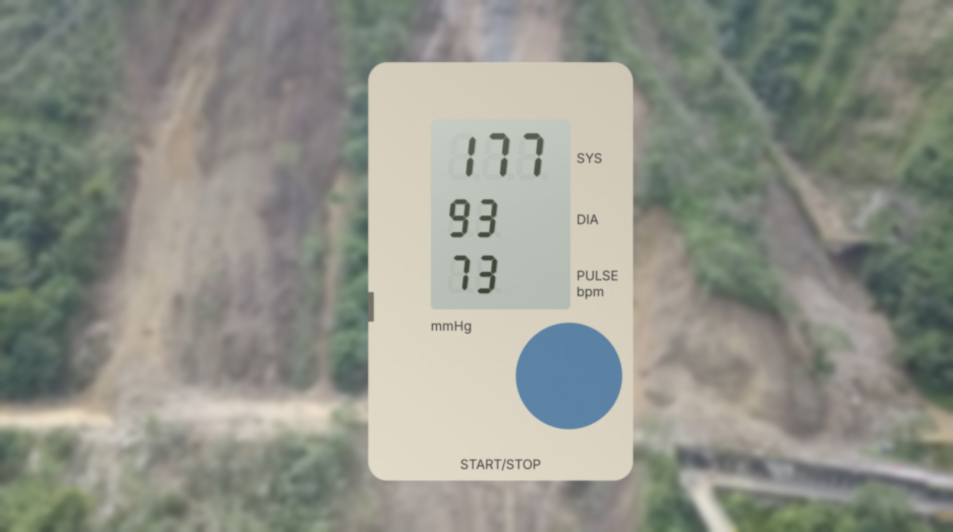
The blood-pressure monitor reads 93 mmHg
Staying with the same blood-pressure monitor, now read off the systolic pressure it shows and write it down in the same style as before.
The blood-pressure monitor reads 177 mmHg
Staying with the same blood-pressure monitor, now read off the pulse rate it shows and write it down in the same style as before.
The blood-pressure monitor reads 73 bpm
